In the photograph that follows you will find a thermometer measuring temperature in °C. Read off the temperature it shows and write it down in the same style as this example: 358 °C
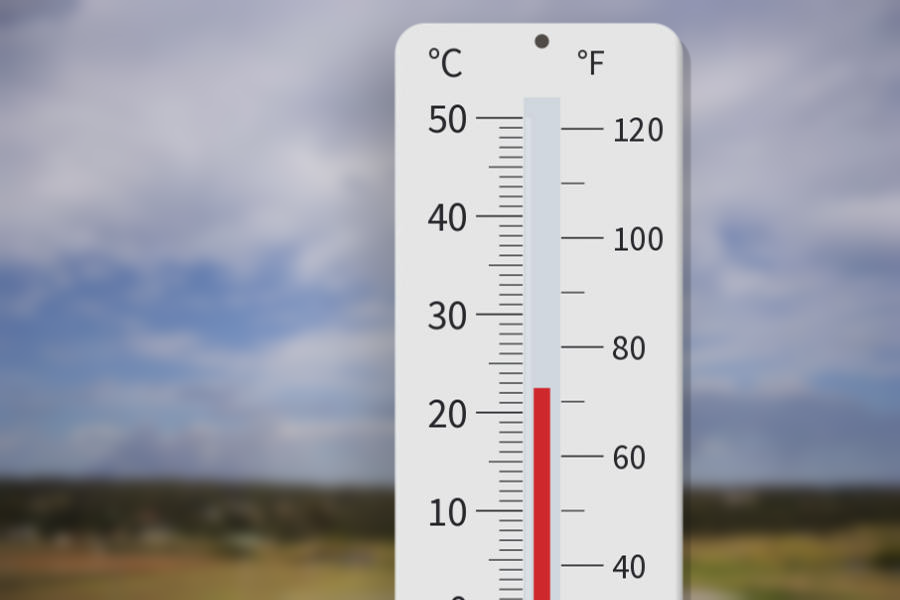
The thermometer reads 22.5 °C
